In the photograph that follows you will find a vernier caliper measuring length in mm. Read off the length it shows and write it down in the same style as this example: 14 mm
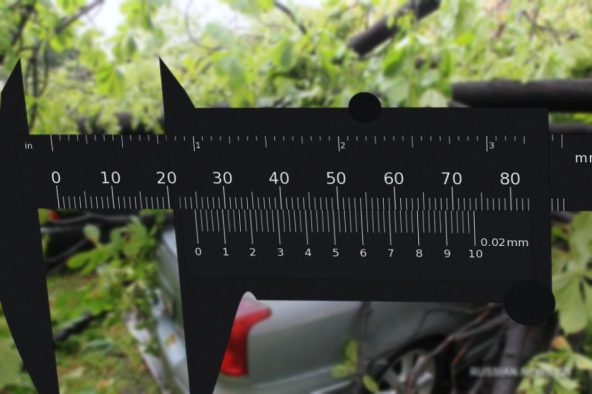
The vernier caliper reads 24.6 mm
